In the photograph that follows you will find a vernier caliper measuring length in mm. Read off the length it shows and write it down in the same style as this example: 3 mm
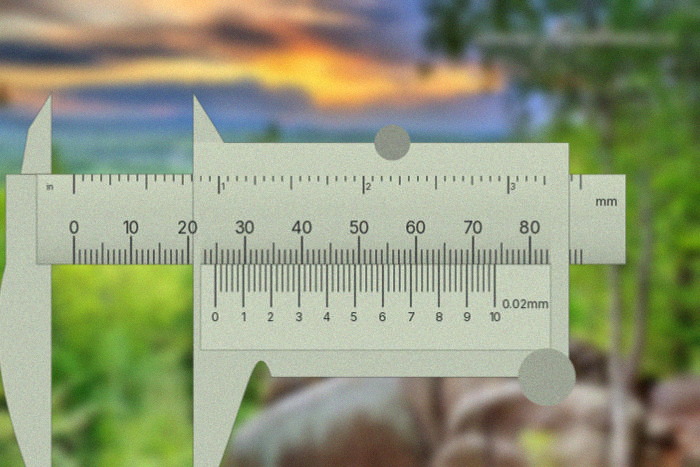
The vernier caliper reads 24.8 mm
